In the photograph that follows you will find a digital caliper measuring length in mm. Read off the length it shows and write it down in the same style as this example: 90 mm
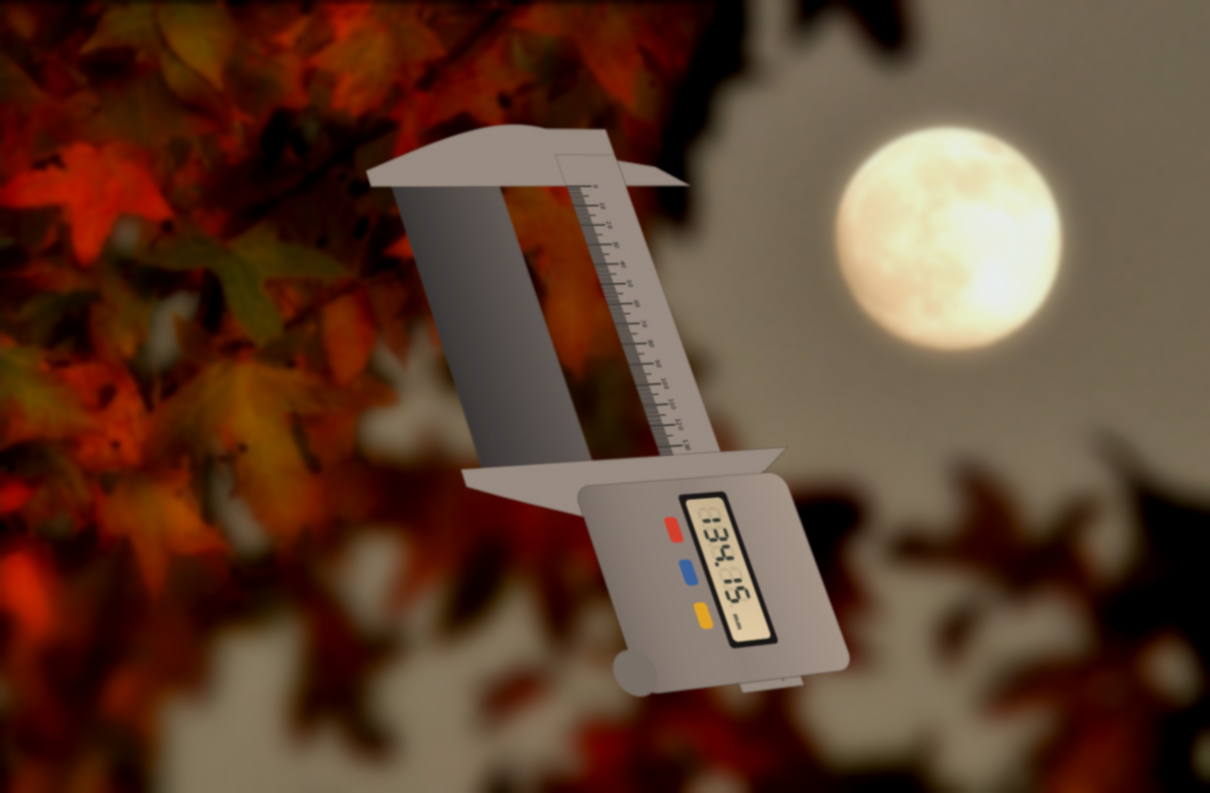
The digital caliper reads 134.15 mm
